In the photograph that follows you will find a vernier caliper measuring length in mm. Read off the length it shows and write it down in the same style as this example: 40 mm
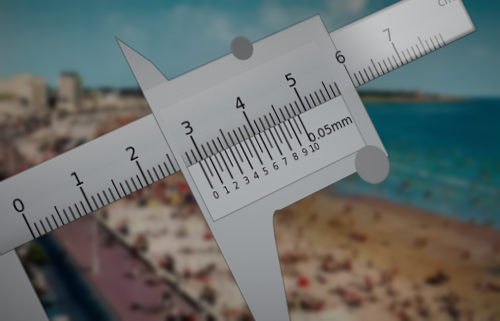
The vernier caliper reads 29.4 mm
